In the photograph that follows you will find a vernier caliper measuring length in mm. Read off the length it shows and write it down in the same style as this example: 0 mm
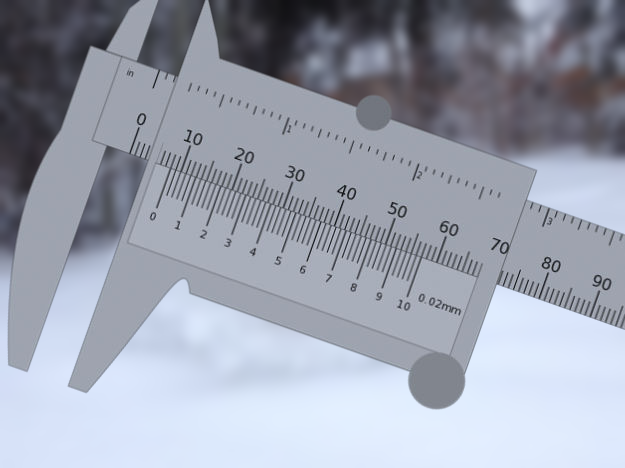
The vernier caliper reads 8.0 mm
